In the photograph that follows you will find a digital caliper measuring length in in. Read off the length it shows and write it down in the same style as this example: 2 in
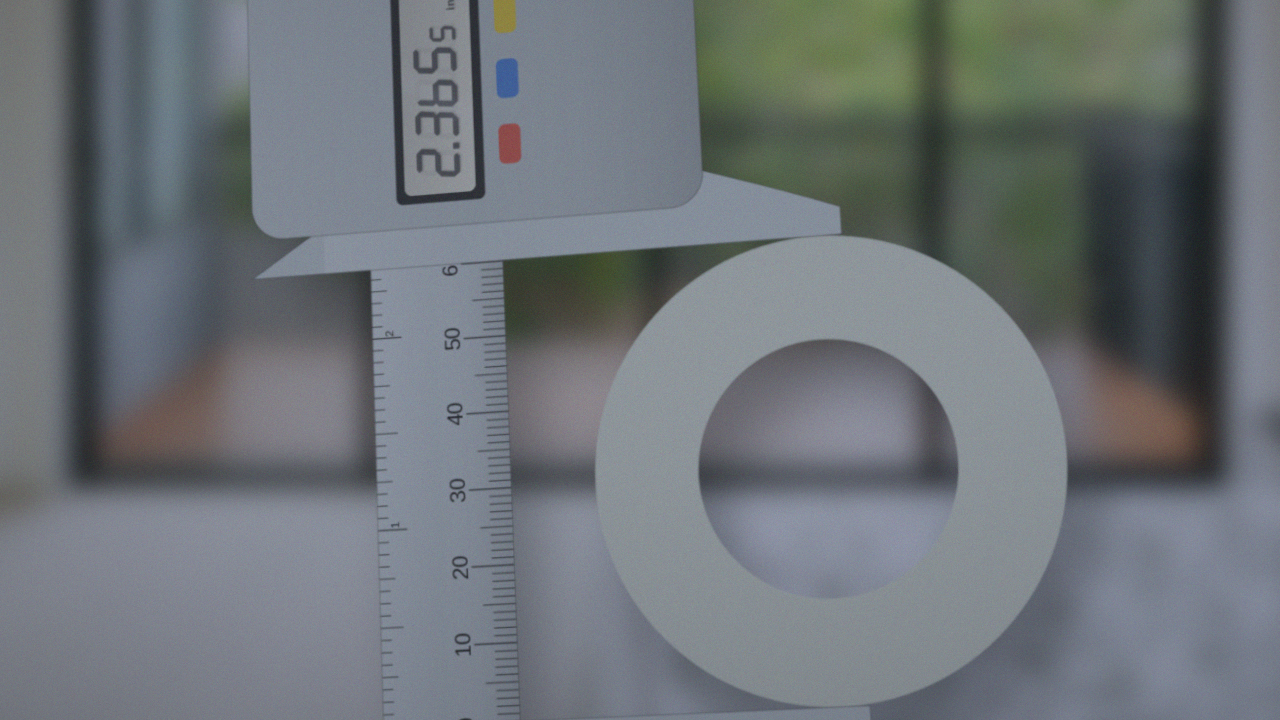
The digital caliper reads 2.3655 in
